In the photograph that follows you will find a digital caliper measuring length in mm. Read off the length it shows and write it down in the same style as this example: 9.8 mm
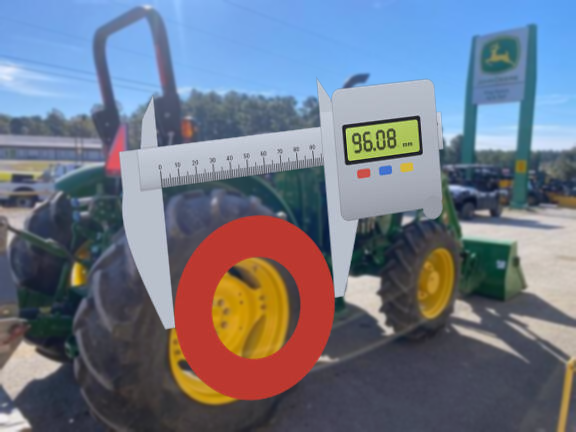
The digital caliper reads 96.08 mm
